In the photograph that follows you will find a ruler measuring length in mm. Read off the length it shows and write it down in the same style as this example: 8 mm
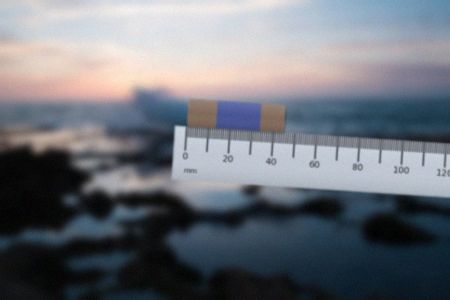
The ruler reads 45 mm
